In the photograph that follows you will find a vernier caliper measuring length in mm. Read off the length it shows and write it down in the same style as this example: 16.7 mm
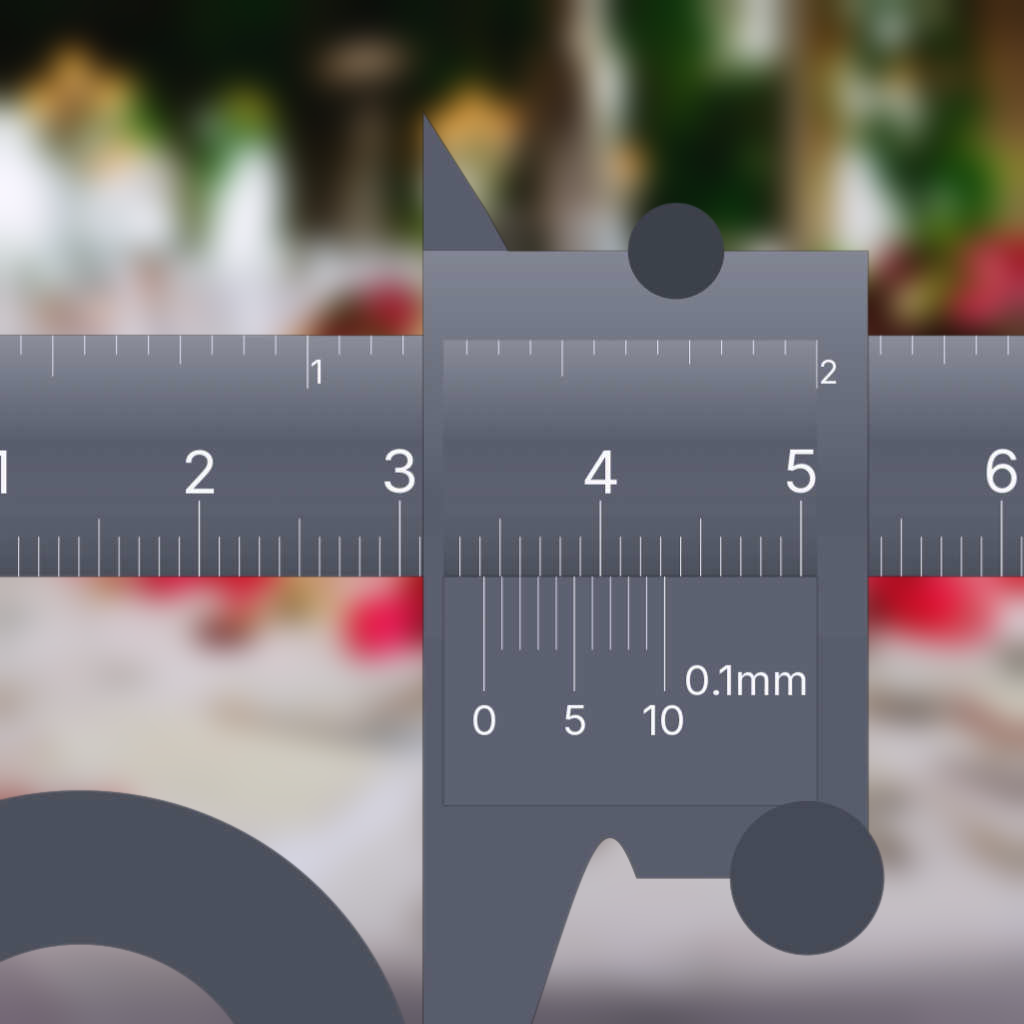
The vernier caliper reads 34.2 mm
